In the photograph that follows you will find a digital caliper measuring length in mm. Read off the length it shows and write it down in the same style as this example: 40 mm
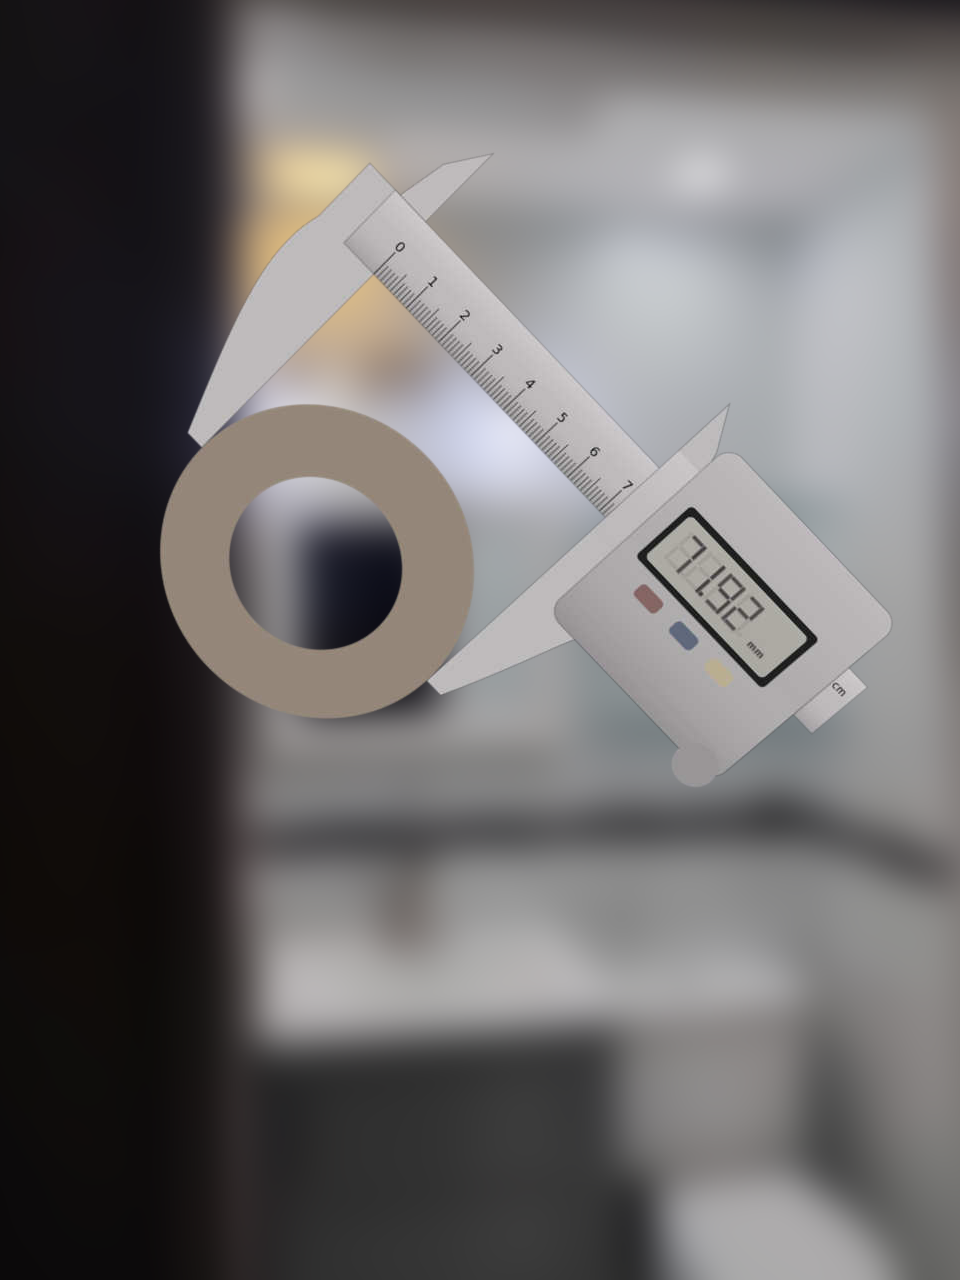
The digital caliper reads 71.92 mm
